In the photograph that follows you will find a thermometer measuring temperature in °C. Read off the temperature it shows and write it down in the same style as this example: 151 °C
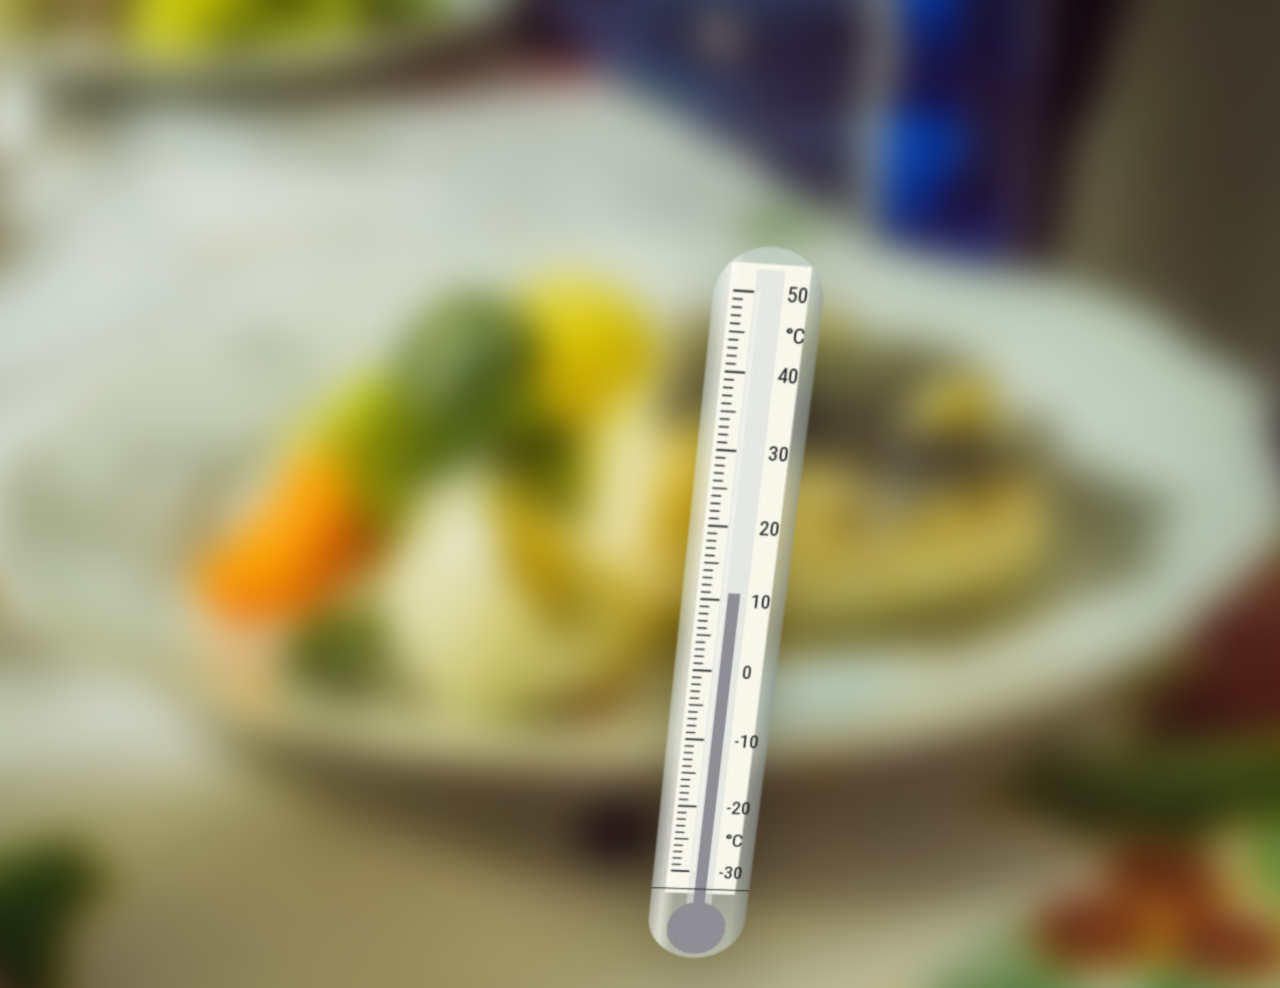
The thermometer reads 11 °C
